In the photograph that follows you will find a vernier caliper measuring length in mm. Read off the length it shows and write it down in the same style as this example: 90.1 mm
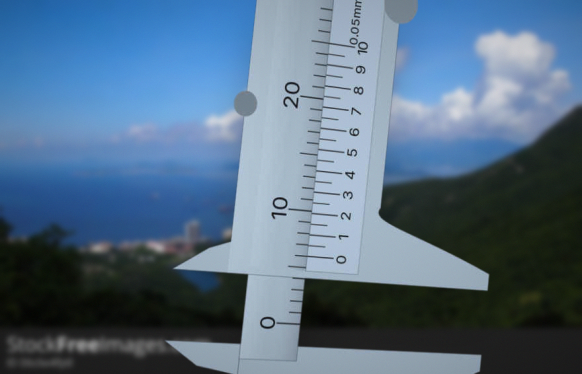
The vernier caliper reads 6.0 mm
